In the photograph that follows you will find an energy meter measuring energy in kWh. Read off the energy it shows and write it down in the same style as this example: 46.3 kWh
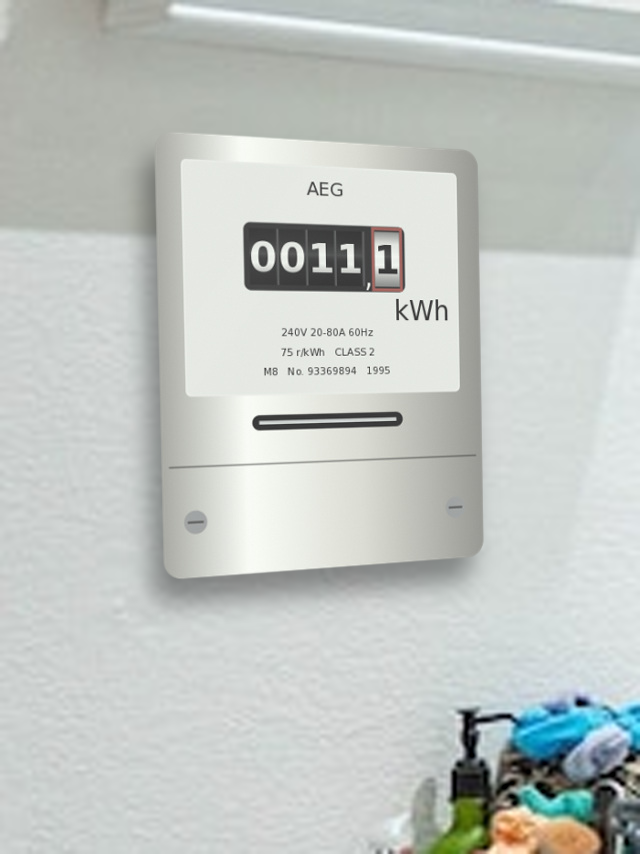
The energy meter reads 11.1 kWh
